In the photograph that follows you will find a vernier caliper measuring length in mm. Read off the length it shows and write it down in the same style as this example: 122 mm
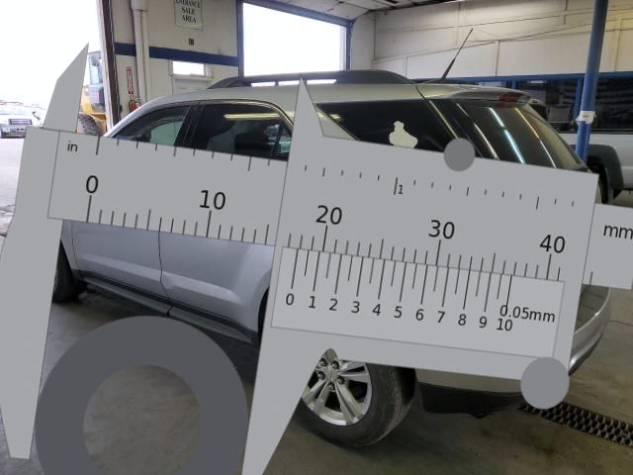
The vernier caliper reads 17.8 mm
